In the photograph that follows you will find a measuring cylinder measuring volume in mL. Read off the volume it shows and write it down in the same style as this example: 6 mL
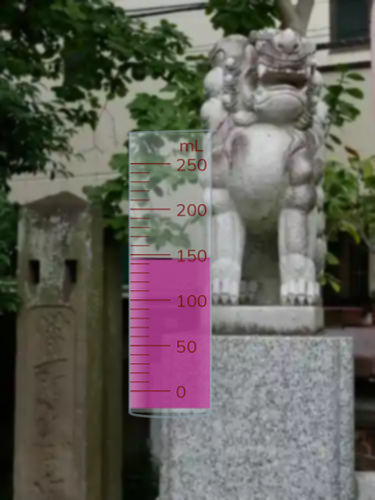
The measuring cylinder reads 145 mL
